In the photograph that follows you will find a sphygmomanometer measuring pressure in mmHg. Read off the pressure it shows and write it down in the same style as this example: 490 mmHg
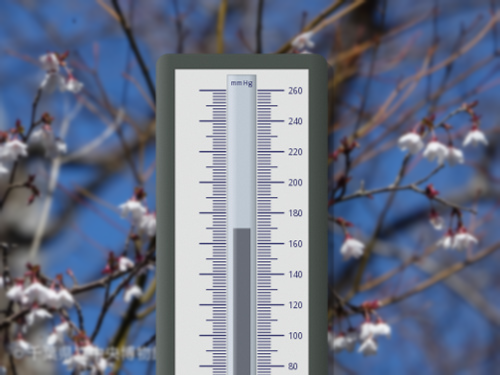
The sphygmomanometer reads 170 mmHg
